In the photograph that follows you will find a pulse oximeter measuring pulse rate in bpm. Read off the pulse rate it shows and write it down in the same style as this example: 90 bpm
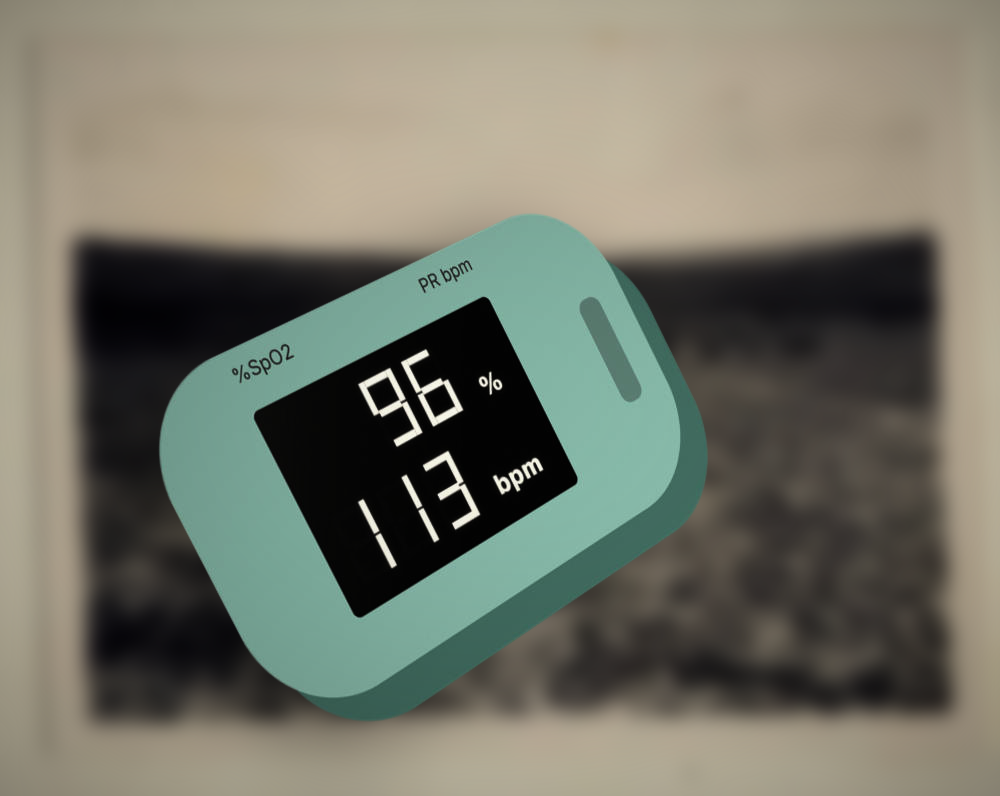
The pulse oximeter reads 113 bpm
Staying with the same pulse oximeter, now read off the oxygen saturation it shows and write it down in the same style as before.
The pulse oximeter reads 96 %
